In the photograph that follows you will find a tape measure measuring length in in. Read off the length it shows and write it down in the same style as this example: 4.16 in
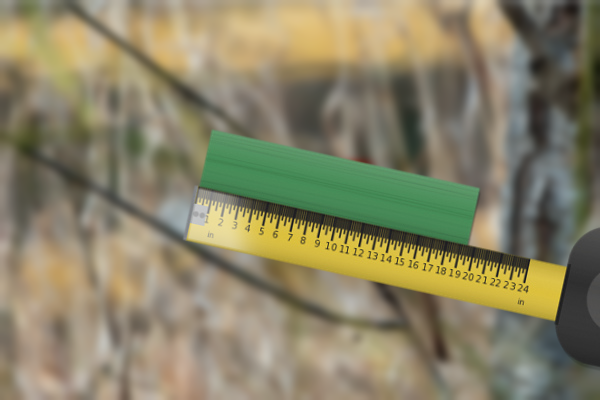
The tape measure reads 19.5 in
